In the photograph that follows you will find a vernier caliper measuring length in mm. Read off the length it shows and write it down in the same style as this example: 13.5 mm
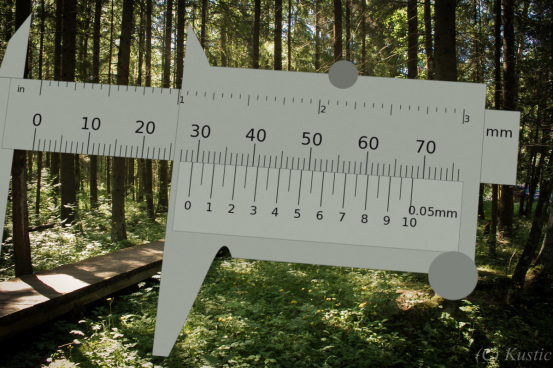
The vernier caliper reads 29.2 mm
